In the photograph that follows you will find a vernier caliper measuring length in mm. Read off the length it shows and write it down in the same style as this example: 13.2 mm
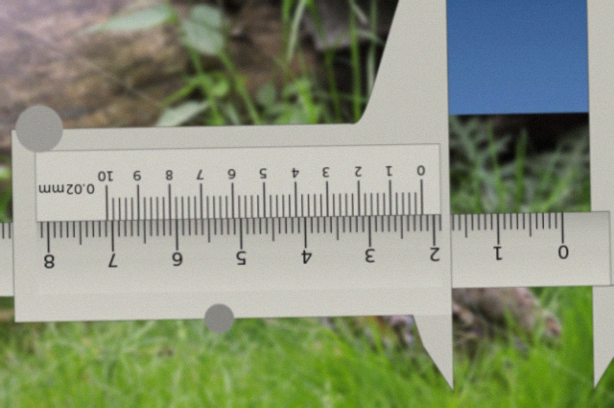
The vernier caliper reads 21.8 mm
